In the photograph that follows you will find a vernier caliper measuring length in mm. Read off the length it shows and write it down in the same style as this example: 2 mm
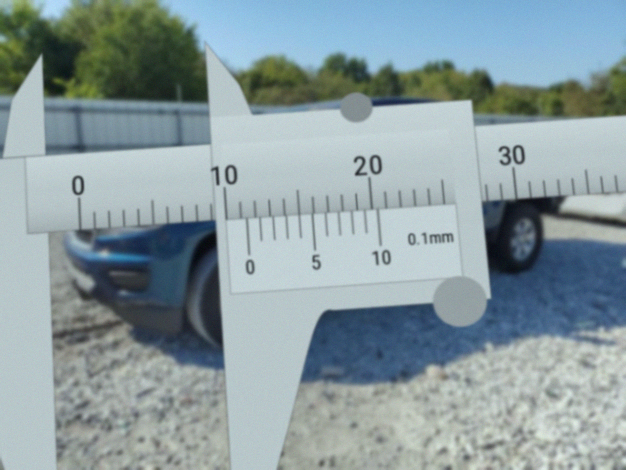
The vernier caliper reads 11.4 mm
